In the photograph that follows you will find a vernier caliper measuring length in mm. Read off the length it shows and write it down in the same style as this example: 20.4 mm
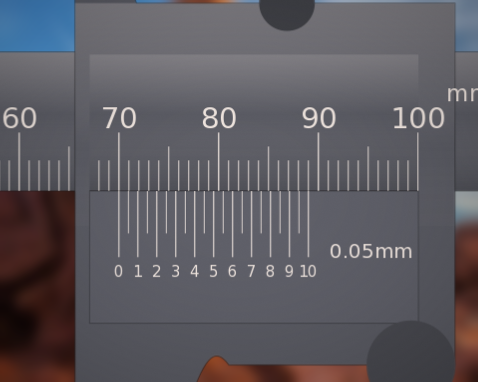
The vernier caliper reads 70.0 mm
